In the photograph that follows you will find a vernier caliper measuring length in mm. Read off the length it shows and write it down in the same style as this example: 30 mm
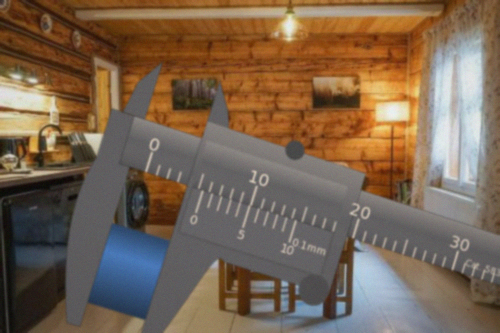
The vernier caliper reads 5.4 mm
